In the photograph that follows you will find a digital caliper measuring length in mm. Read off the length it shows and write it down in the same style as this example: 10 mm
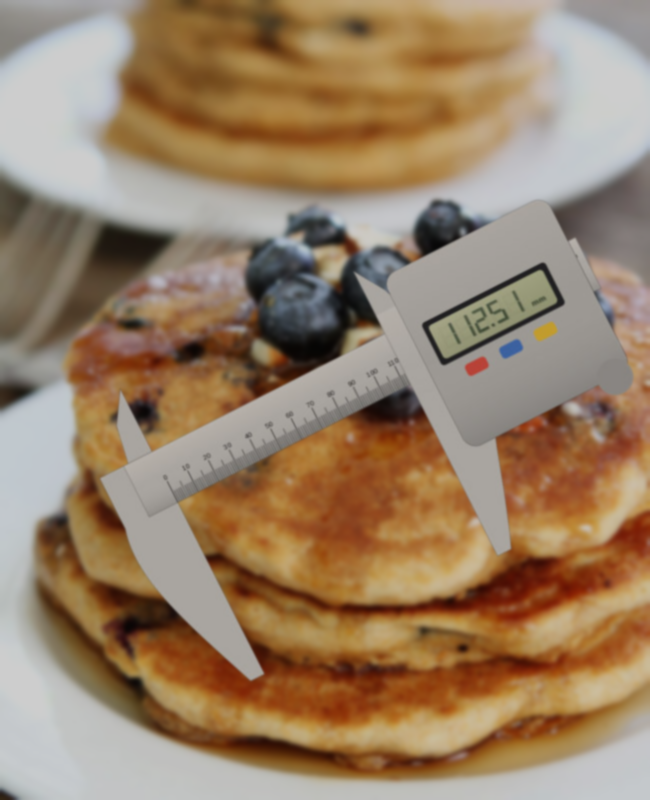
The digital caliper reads 112.51 mm
